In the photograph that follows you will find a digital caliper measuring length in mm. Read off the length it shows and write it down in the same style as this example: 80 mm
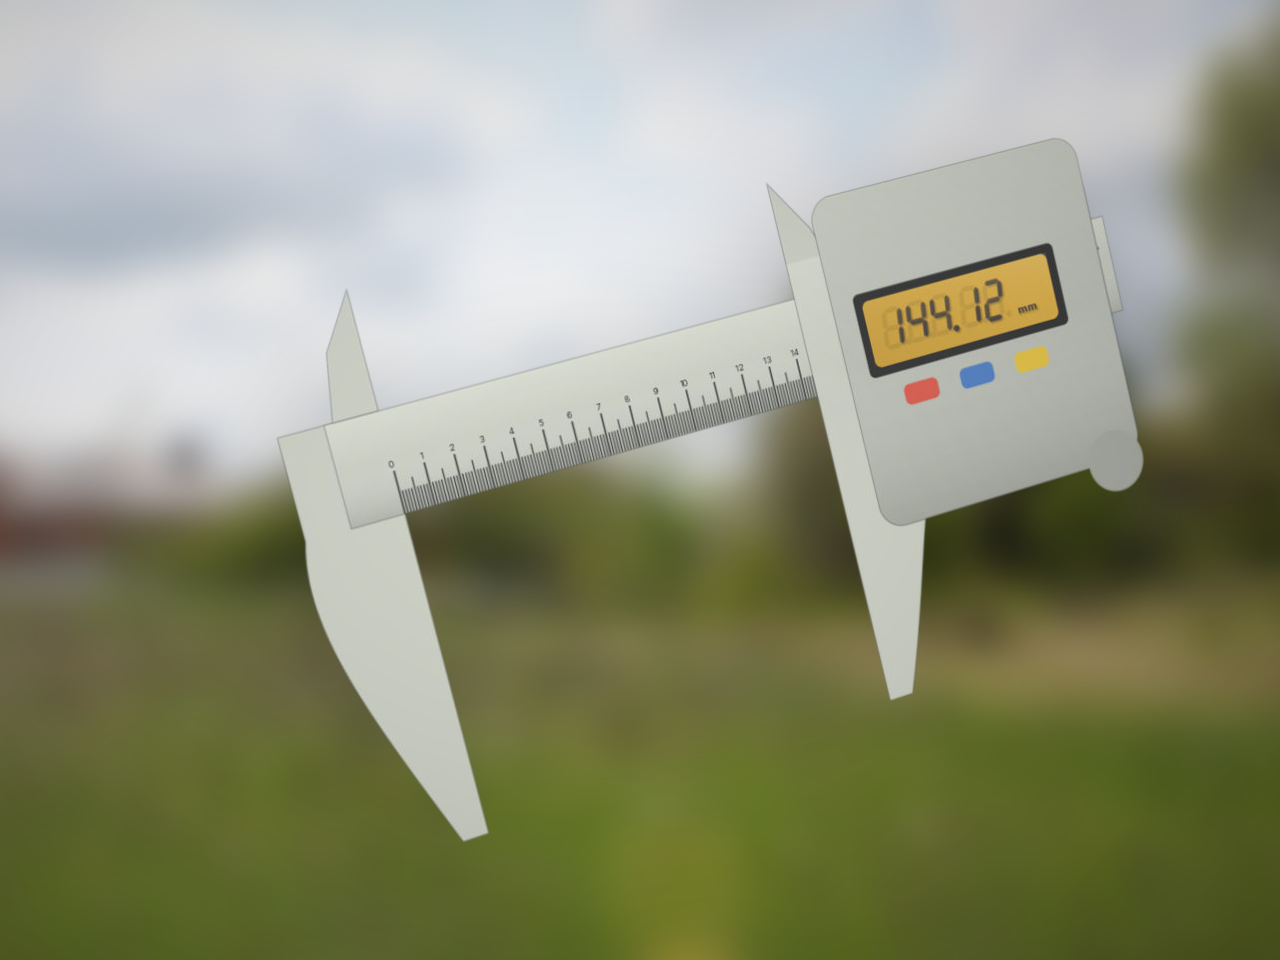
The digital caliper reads 144.12 mm
